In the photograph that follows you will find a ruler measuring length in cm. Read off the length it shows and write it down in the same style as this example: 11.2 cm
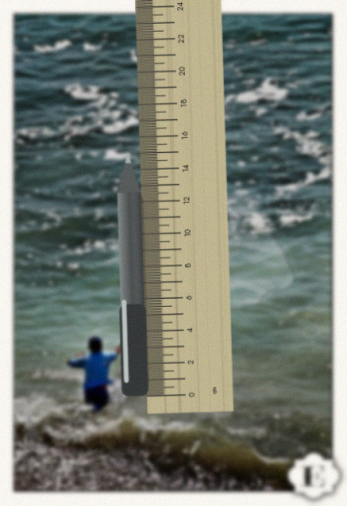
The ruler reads 15 cm
